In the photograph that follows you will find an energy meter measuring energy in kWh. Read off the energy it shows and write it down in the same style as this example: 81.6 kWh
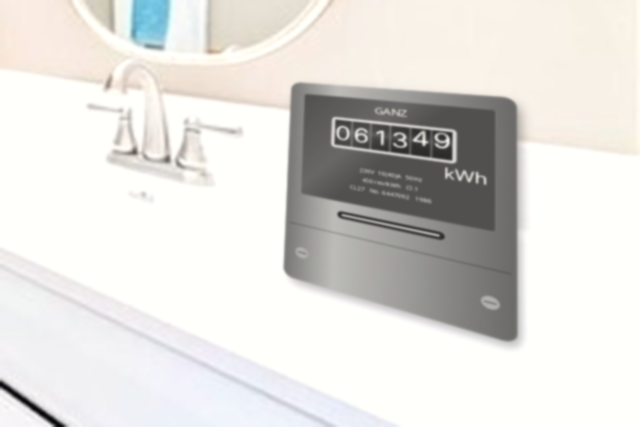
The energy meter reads 61349 kWh
